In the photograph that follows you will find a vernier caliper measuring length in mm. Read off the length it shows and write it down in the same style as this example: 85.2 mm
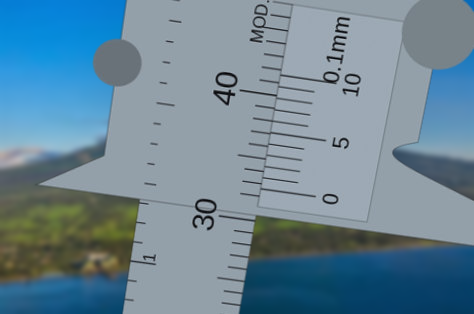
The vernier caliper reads 32.6 mm
